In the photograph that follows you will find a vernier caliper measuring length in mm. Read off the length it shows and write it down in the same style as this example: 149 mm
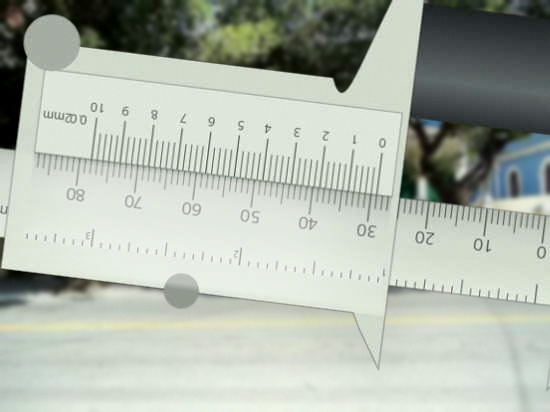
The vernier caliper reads 29.0 mm
